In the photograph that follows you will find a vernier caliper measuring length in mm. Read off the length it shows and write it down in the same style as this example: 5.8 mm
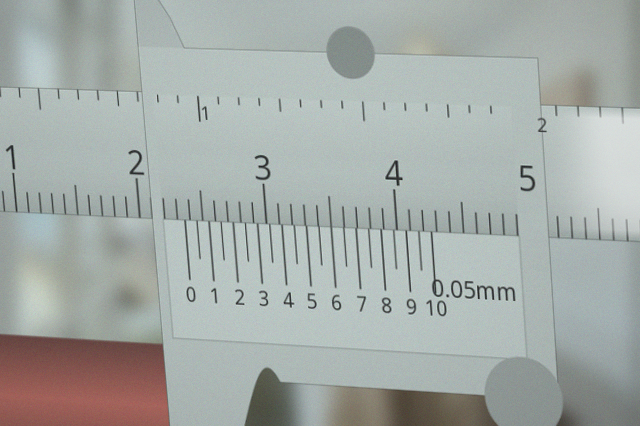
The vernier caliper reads 23.6 mm
